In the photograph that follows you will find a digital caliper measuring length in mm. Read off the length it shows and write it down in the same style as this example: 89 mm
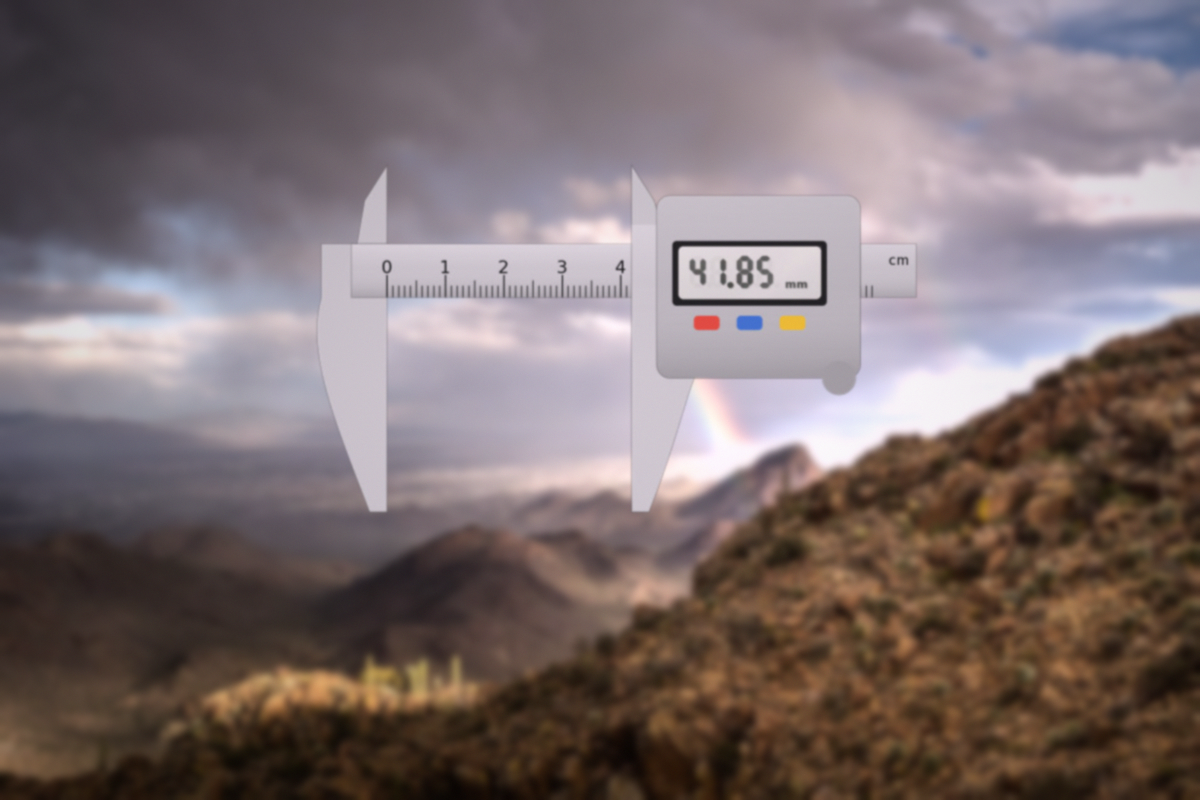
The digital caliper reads 41.85 mm
